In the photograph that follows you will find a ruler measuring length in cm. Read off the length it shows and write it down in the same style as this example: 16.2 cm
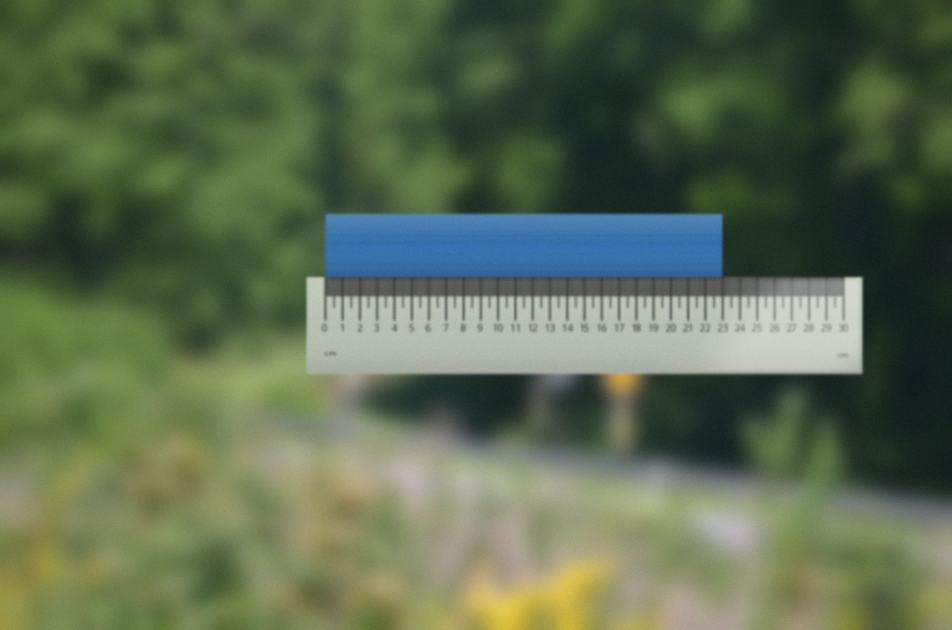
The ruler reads 23 cm
